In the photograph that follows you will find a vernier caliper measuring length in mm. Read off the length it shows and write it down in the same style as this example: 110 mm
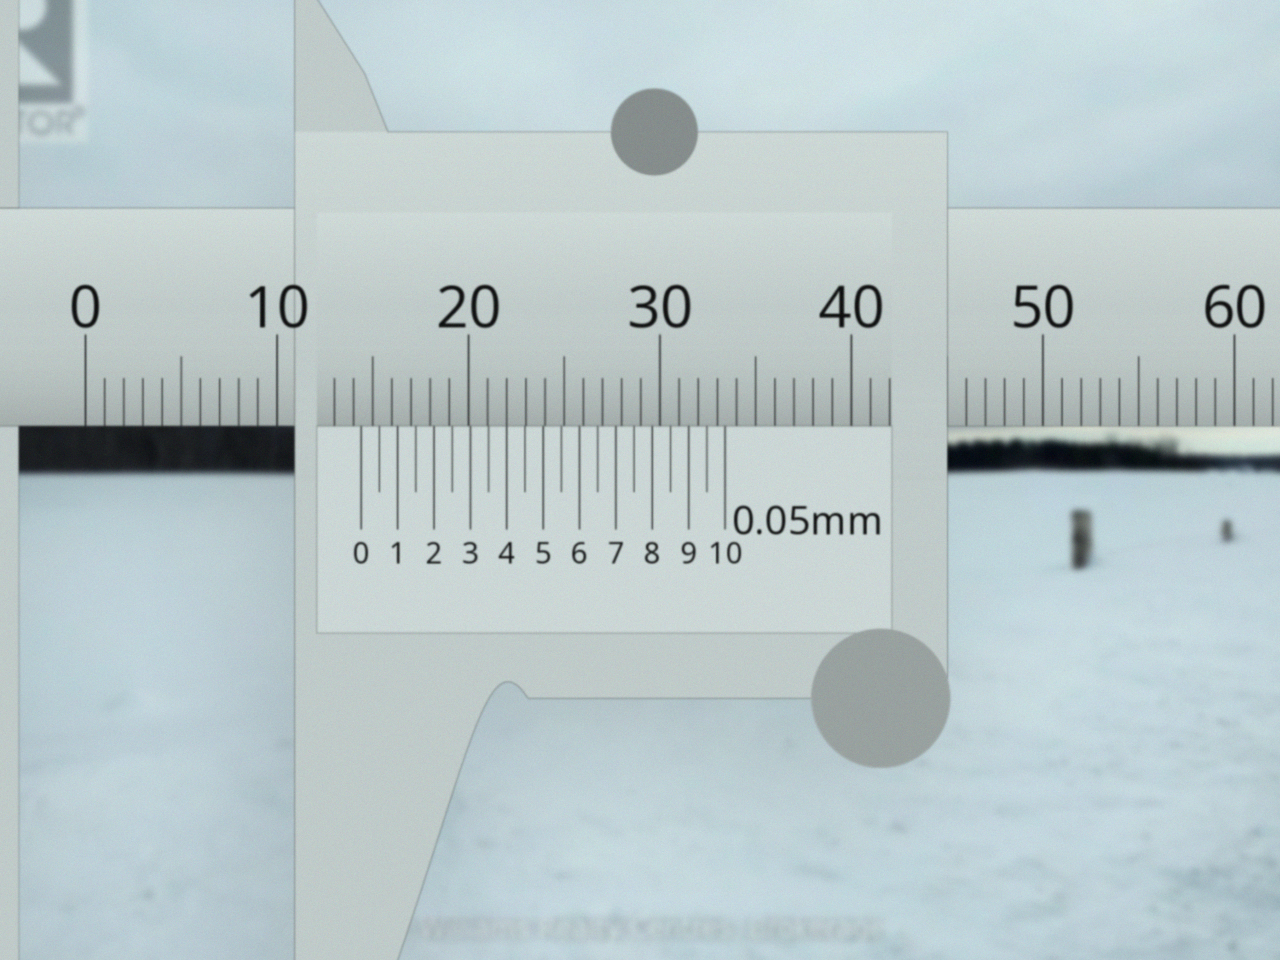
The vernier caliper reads 14.4 mm
